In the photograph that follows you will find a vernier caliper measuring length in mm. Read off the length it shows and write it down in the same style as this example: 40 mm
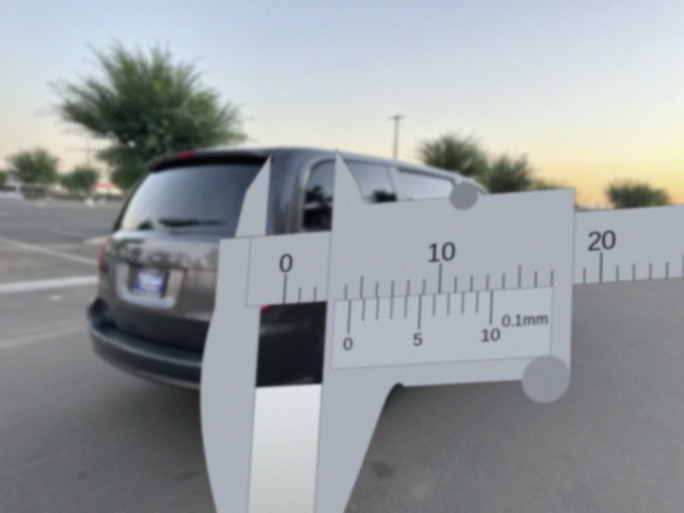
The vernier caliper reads 4.3 mm
